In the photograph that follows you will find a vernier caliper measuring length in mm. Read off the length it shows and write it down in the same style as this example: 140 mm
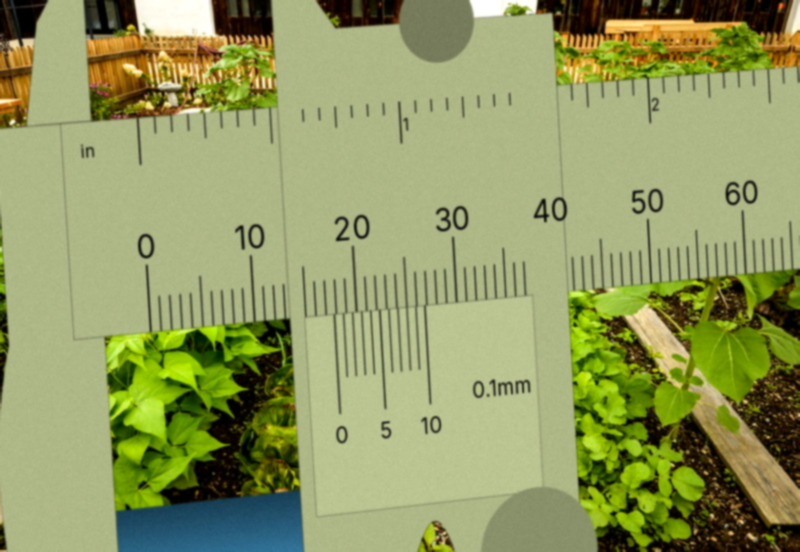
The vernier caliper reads 17.8 mm
